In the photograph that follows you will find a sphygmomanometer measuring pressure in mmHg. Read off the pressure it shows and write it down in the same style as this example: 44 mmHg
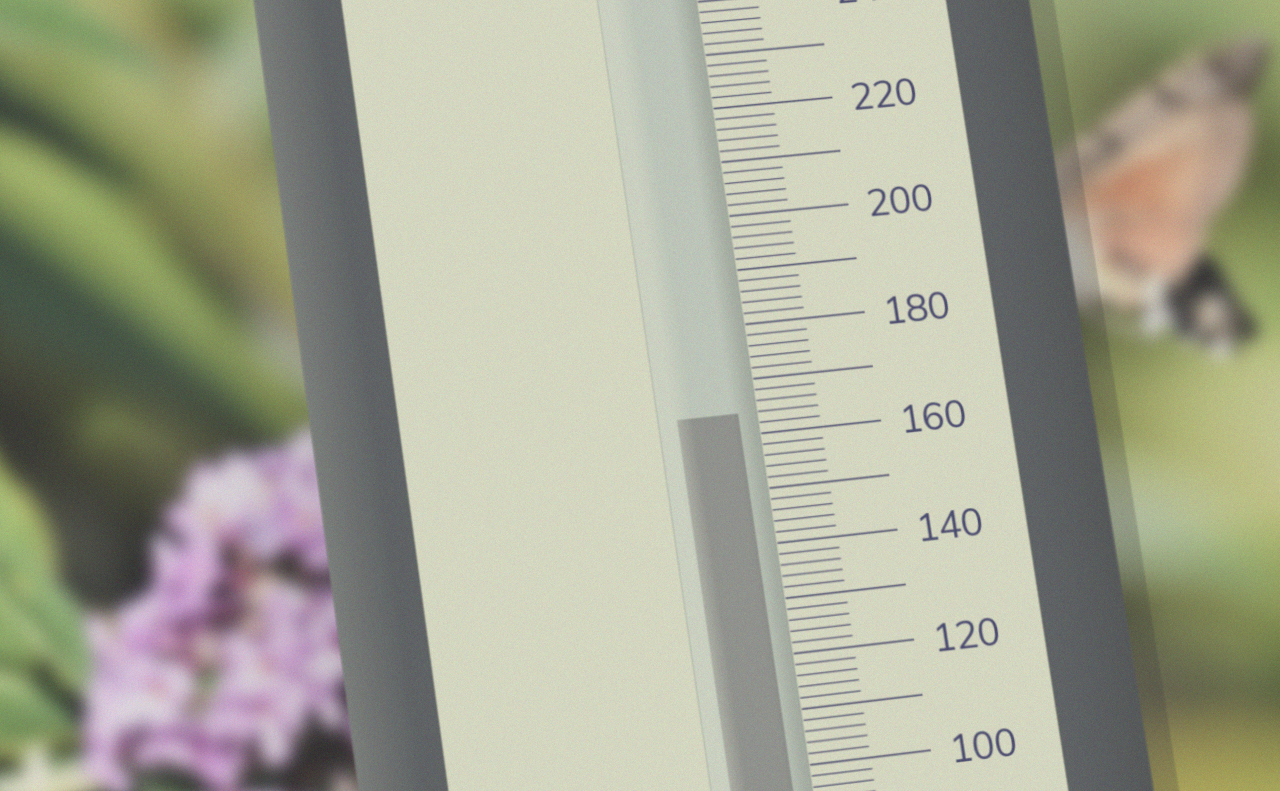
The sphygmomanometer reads 164 mmHg
